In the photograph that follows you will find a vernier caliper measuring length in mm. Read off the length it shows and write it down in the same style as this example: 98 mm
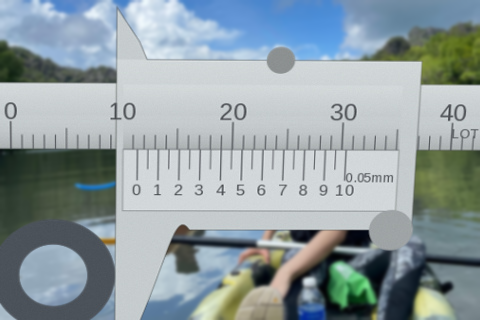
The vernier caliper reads 11.4 mm
